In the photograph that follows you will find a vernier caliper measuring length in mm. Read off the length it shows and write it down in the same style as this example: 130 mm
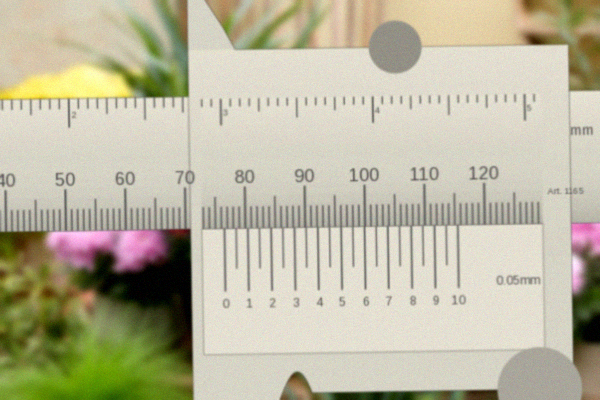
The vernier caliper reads 76.5 mm
